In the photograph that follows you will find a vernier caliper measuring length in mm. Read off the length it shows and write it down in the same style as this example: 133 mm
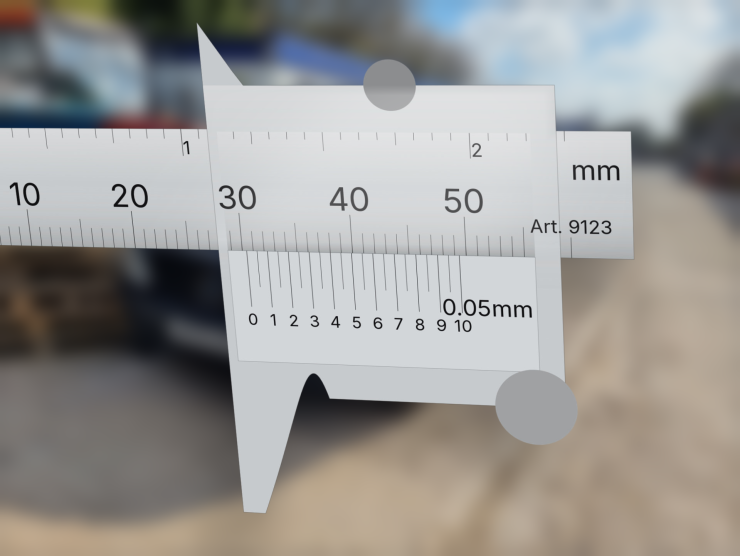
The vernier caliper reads 30.4 mm
